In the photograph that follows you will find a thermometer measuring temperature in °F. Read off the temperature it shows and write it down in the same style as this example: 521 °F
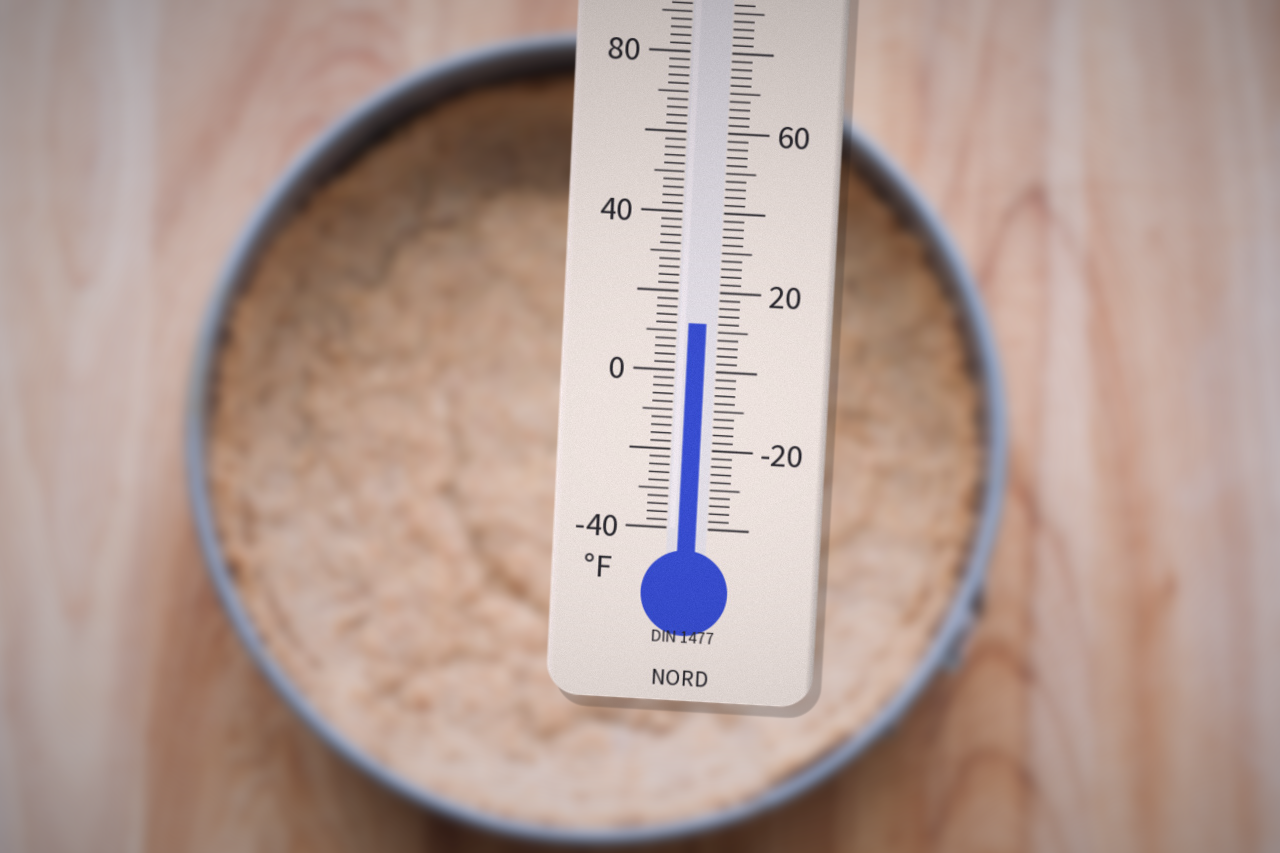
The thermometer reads 12 °F
